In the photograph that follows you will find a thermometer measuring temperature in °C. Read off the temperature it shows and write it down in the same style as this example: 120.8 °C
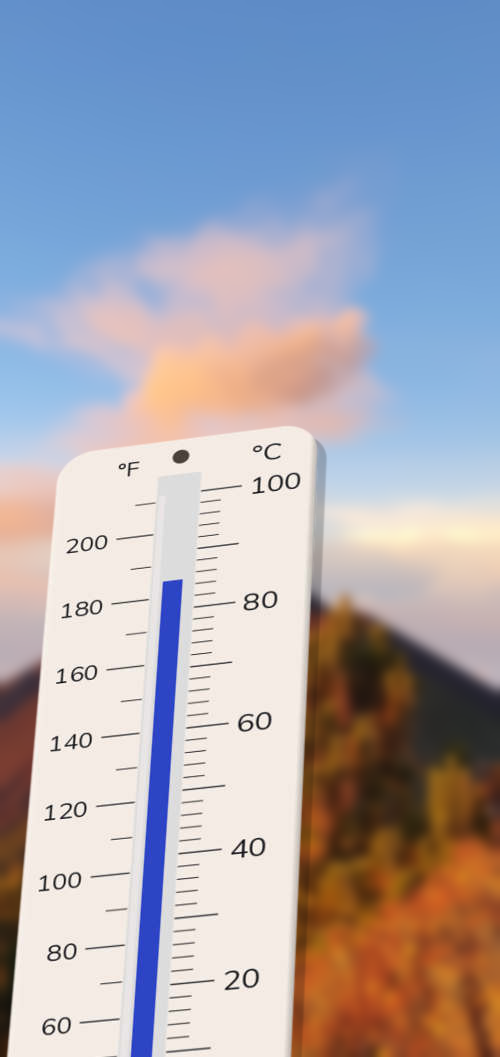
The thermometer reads 85 °C
